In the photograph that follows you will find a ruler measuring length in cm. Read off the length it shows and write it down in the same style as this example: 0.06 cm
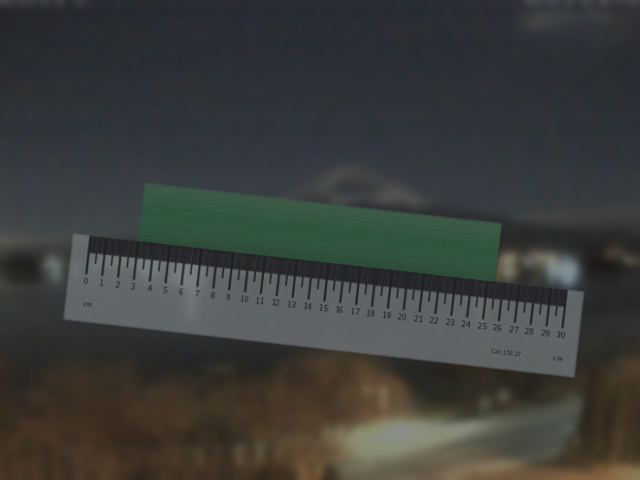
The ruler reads 22.5 cm
